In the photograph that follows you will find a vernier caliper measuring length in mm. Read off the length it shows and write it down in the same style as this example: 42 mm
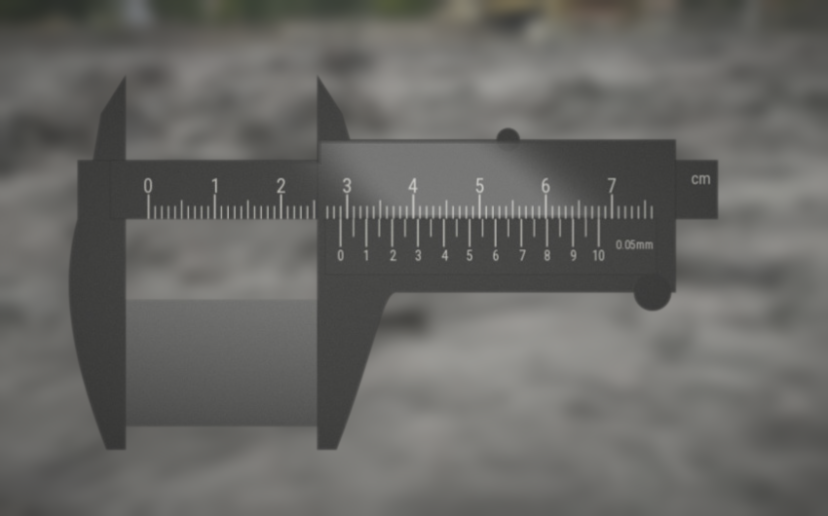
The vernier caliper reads 29.0 mm
